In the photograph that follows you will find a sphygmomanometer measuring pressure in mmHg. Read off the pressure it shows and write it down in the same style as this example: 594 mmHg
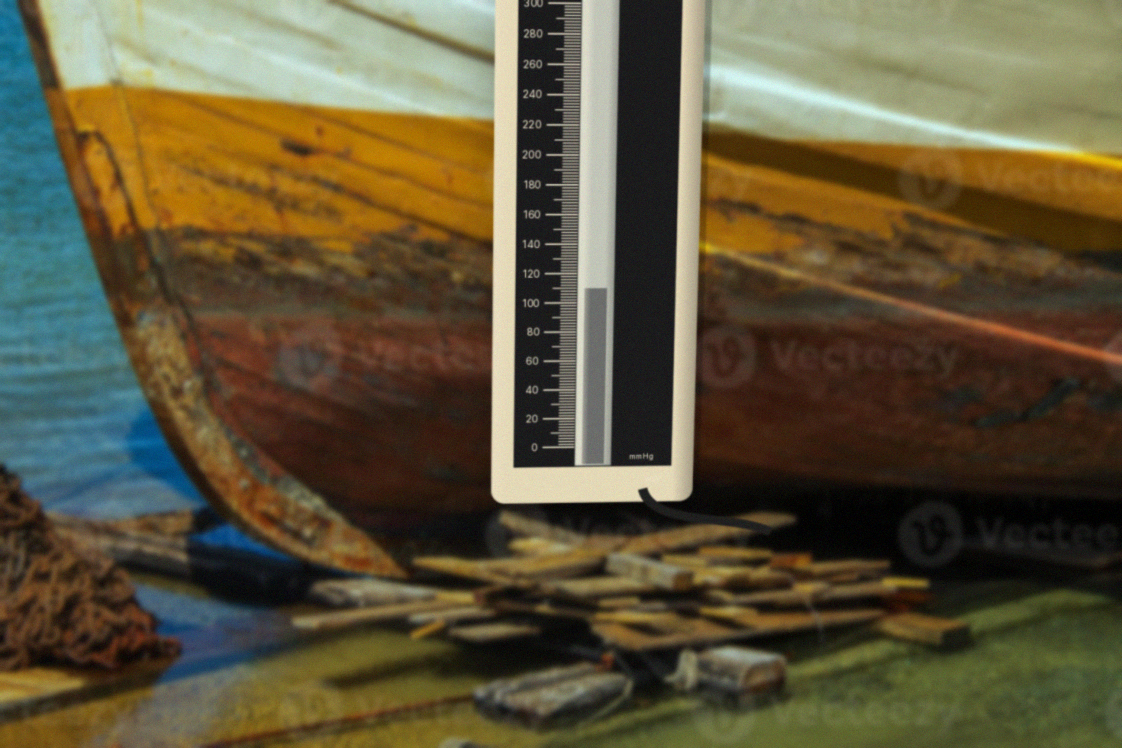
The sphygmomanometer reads 110 mmHg
